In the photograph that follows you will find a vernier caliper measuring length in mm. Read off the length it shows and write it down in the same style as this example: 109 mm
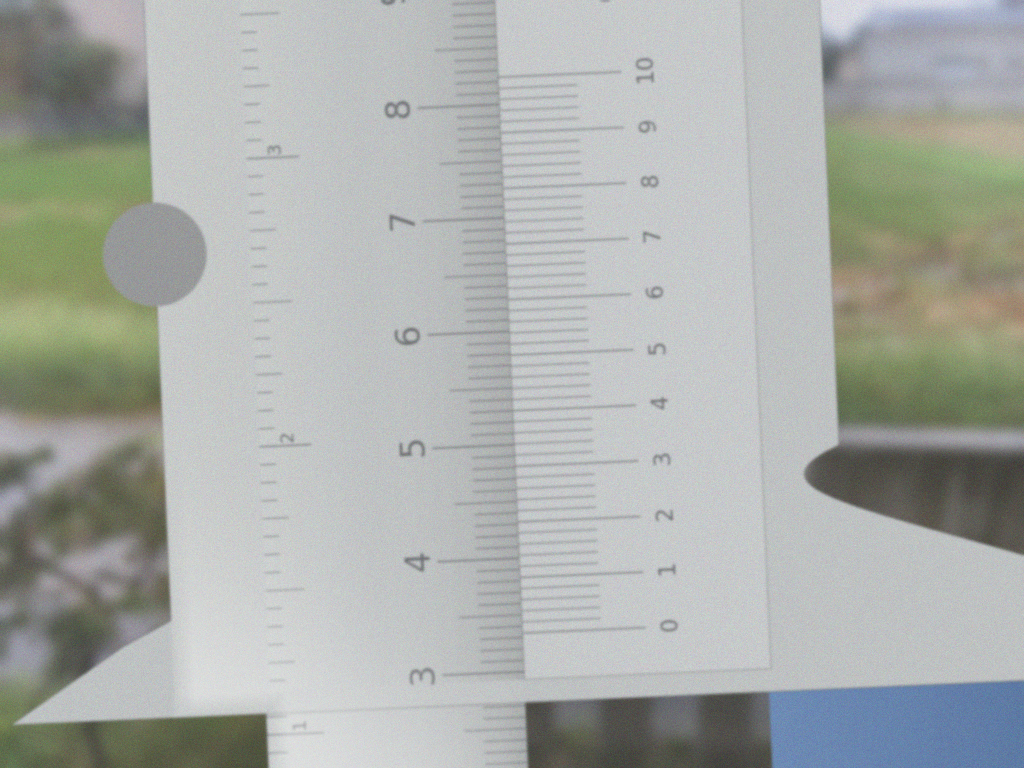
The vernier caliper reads 33.4 mm
